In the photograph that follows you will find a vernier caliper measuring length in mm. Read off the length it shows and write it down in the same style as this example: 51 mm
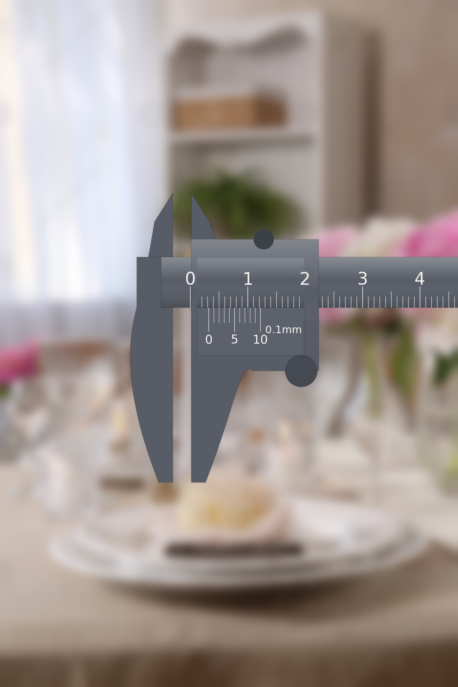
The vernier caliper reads 3.2 mm
